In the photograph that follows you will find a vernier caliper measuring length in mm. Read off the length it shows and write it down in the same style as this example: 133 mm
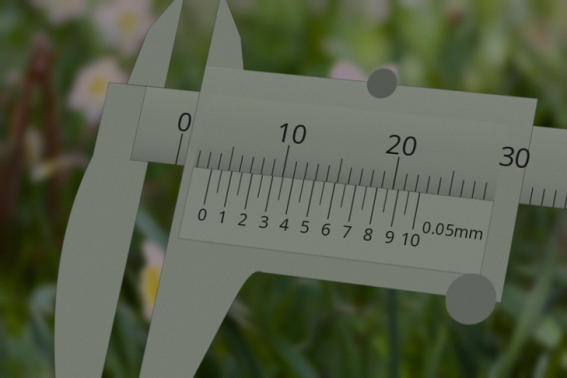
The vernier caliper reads 3.4 mm
